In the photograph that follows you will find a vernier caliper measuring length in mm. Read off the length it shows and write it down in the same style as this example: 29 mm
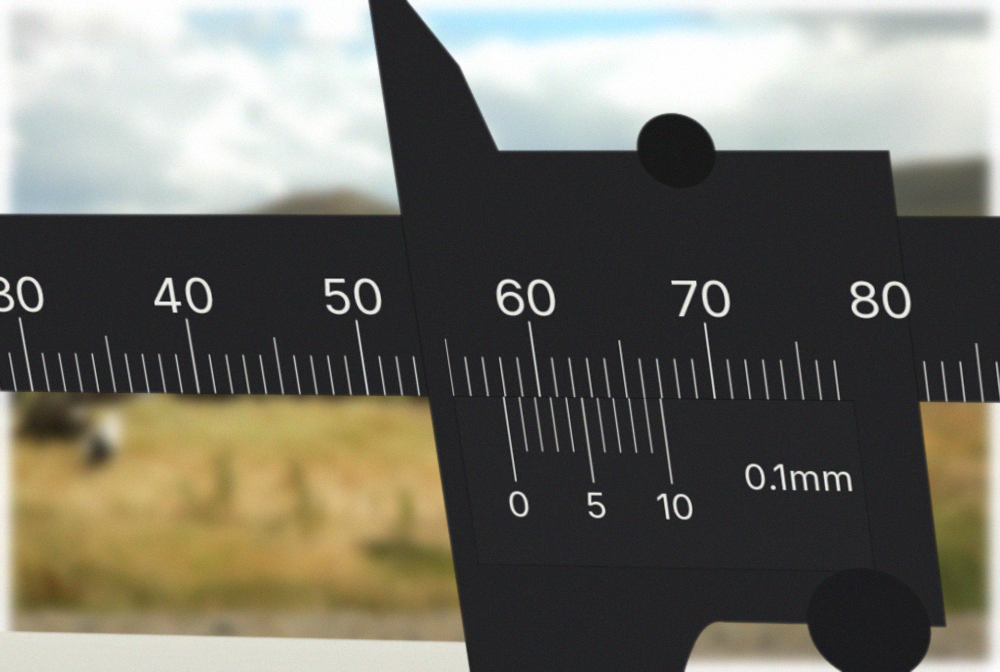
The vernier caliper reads 57.9 mm
